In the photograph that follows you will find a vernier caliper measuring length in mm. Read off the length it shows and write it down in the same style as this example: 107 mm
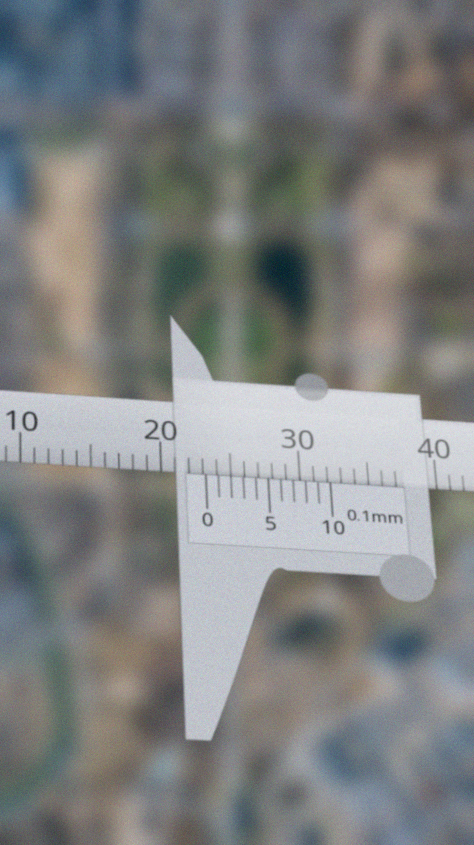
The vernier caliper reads 23.2 mm
